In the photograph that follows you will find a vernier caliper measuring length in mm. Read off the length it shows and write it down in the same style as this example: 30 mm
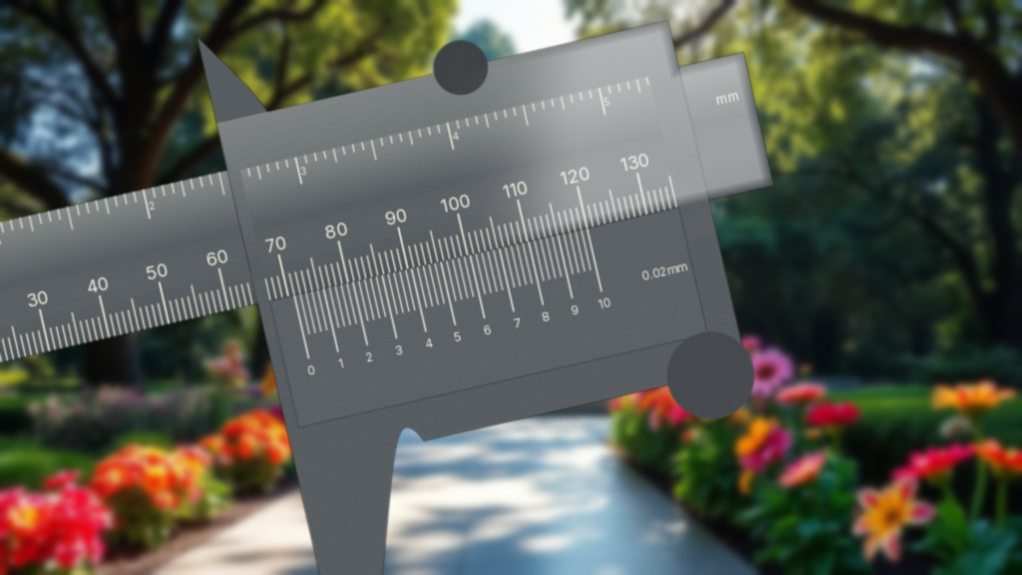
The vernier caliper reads 71.0 mm
